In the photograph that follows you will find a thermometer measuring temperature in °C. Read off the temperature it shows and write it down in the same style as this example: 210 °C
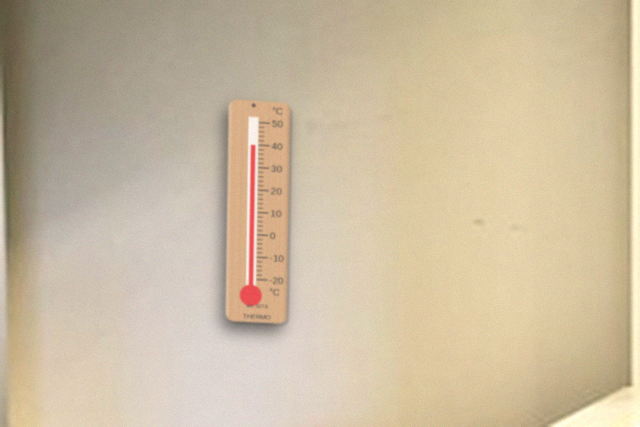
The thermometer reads 40 °C
